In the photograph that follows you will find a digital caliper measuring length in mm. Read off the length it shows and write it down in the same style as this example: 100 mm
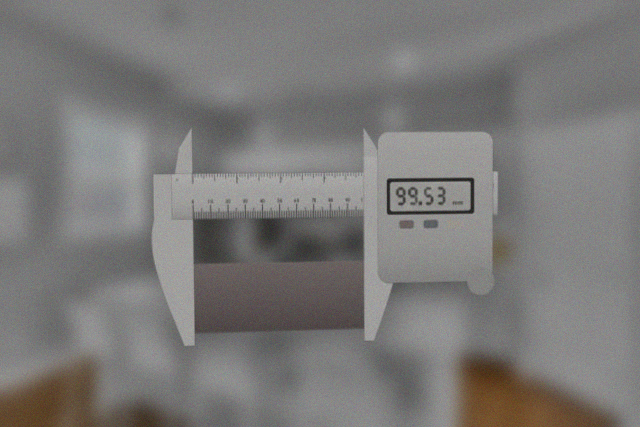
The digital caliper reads 99.53 mm
